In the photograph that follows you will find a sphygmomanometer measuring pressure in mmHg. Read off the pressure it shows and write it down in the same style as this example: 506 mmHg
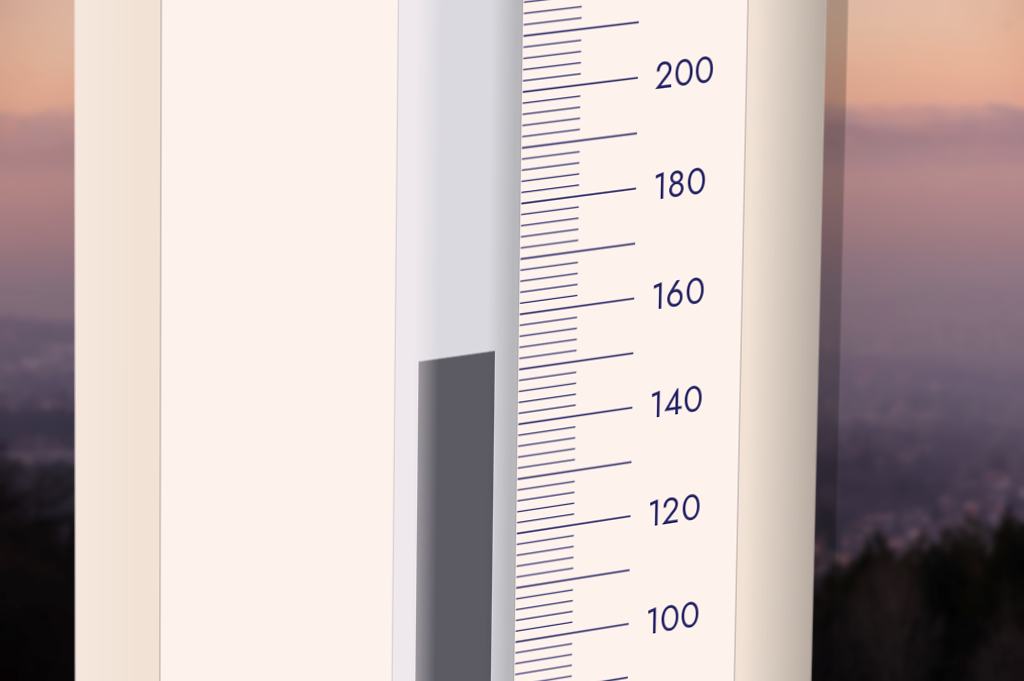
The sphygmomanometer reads 154 mmHg
